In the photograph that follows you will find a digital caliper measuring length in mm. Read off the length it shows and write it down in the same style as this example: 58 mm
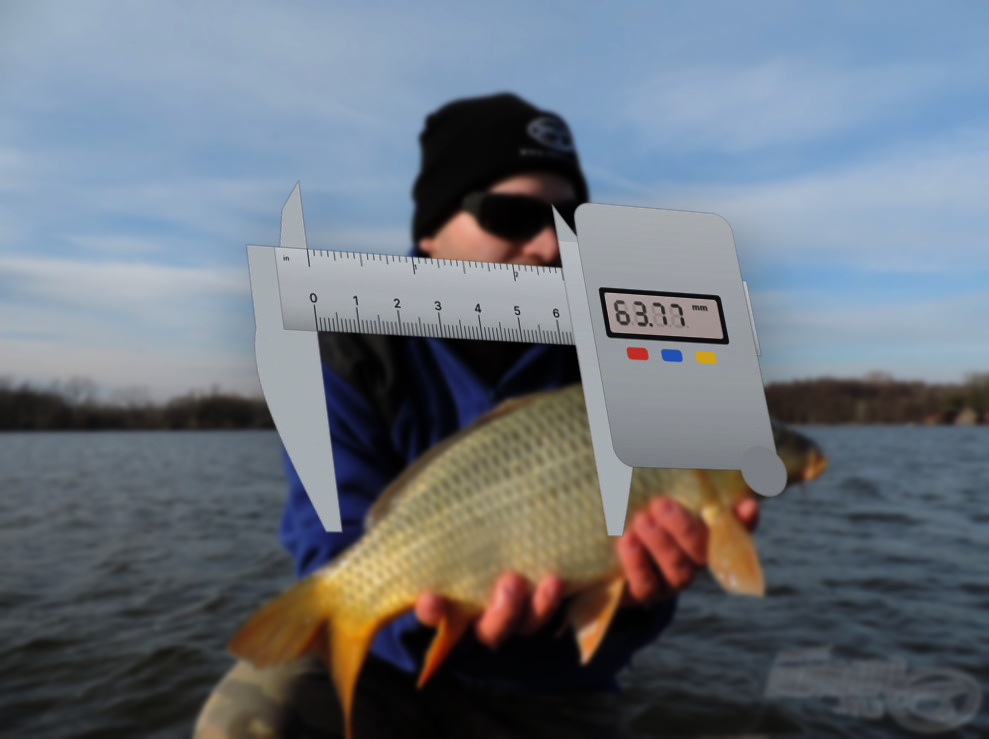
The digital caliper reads 63.77 mm
